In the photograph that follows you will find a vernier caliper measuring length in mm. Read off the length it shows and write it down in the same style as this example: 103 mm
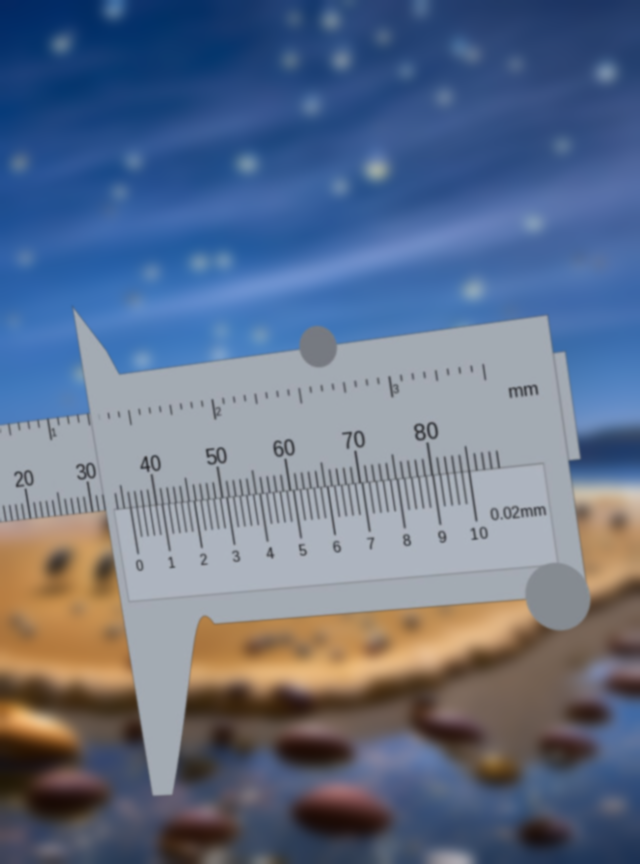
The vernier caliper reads 36.0 mm
